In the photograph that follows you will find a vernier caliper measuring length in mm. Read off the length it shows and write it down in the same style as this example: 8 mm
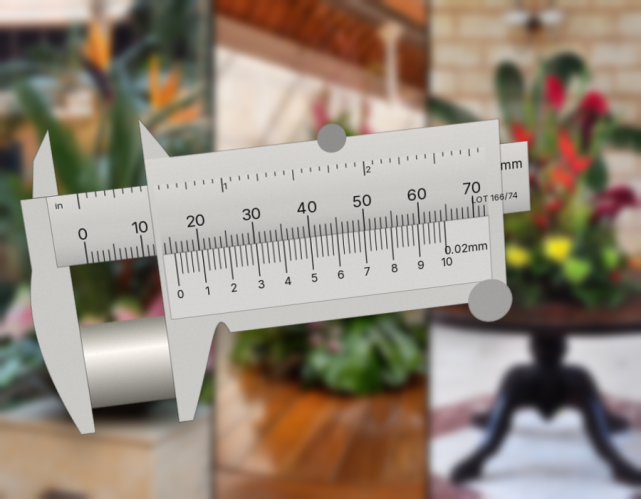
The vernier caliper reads 15.6 mm
